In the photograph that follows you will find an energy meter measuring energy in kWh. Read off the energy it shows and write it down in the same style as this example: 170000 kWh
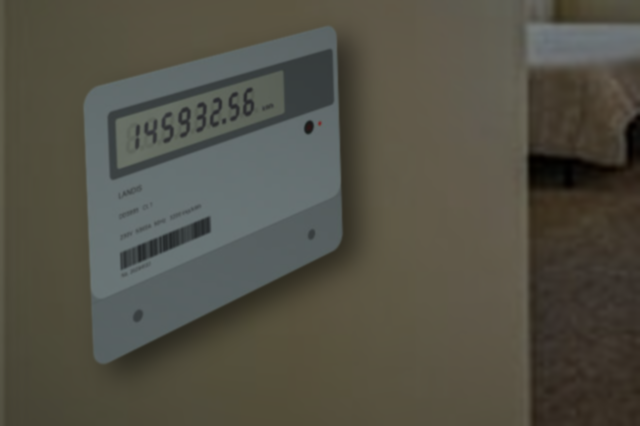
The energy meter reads 145932.56 kWh
